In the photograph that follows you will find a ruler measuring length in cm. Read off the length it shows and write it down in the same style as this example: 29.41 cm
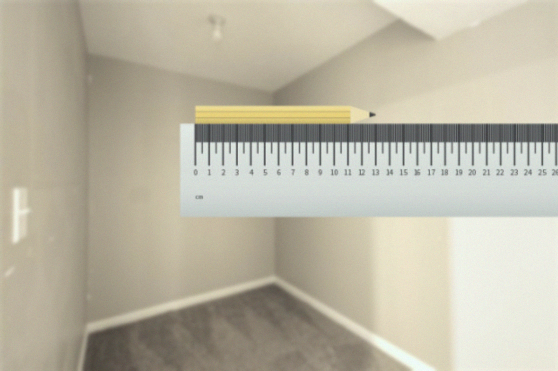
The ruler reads 13 cm
